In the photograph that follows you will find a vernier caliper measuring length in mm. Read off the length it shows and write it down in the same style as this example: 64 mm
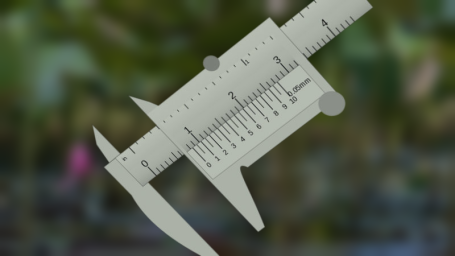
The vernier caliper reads 8.4 mm
